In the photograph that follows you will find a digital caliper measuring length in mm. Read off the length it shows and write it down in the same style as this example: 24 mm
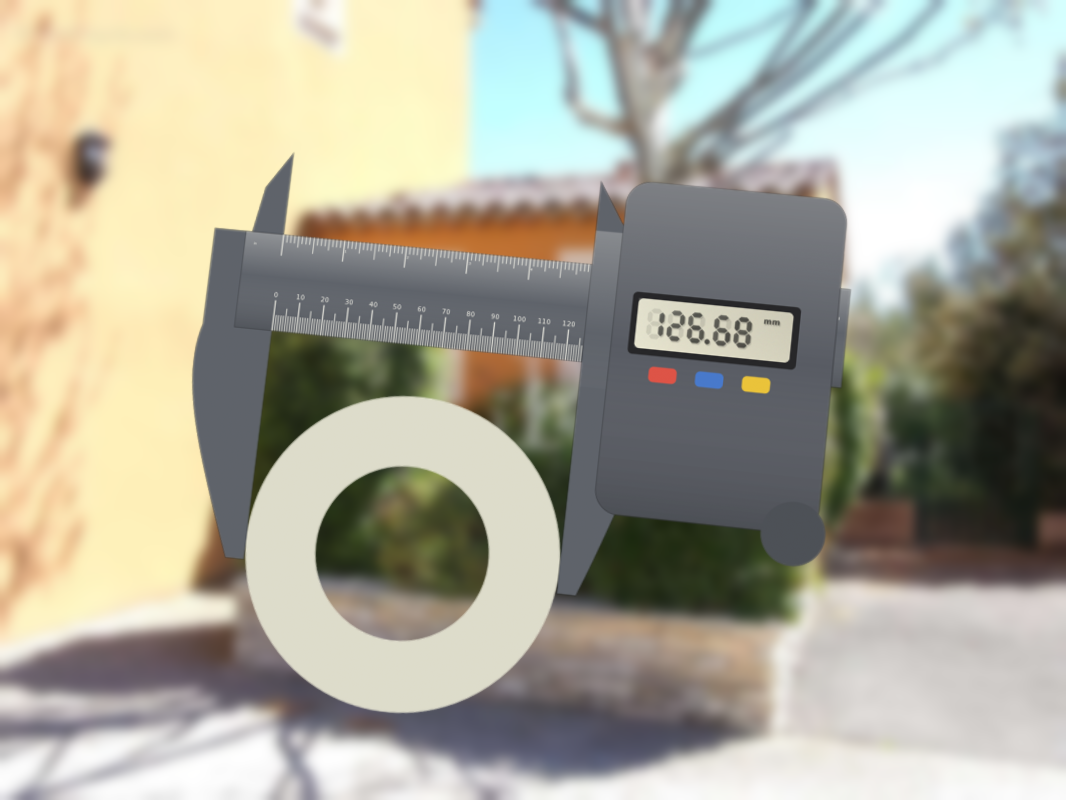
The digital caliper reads 126.68 mm
